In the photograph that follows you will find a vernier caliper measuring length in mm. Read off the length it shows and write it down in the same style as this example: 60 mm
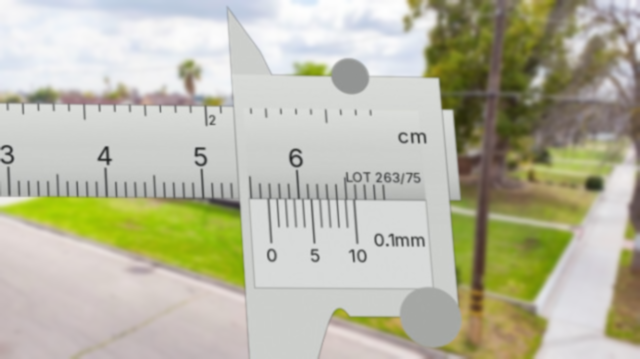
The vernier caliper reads 56.8 mm
